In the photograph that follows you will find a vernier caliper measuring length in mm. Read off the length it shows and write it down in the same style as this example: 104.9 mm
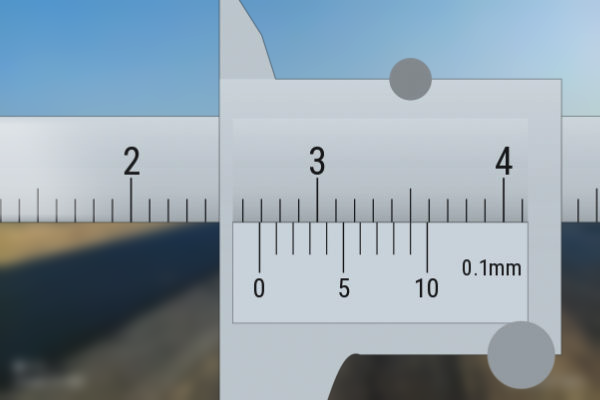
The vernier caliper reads 26.9 mm
